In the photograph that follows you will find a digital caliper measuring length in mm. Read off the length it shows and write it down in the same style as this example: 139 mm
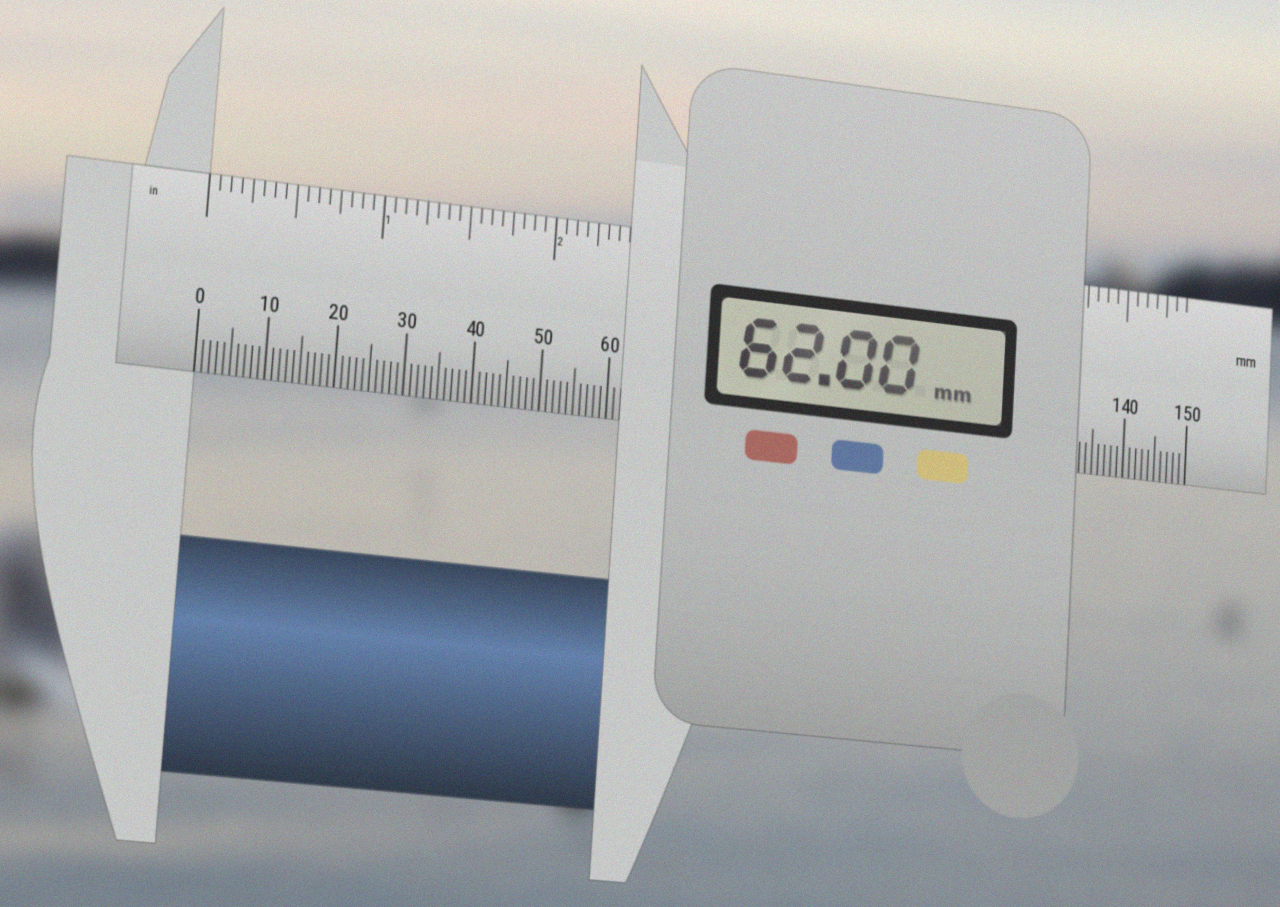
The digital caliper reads 62.00 mm
